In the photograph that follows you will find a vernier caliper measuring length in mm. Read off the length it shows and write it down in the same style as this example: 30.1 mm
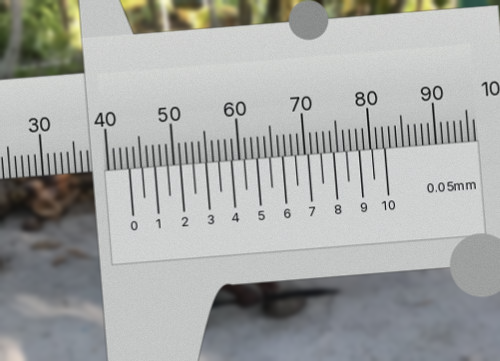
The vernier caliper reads 43.2 mm
